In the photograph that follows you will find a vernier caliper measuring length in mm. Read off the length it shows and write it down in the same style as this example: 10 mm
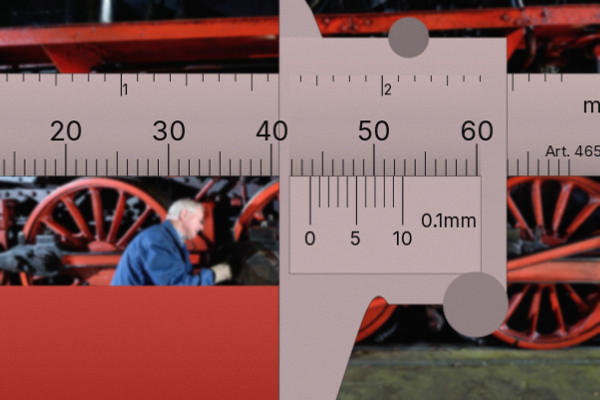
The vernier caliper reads 43.8 mm
